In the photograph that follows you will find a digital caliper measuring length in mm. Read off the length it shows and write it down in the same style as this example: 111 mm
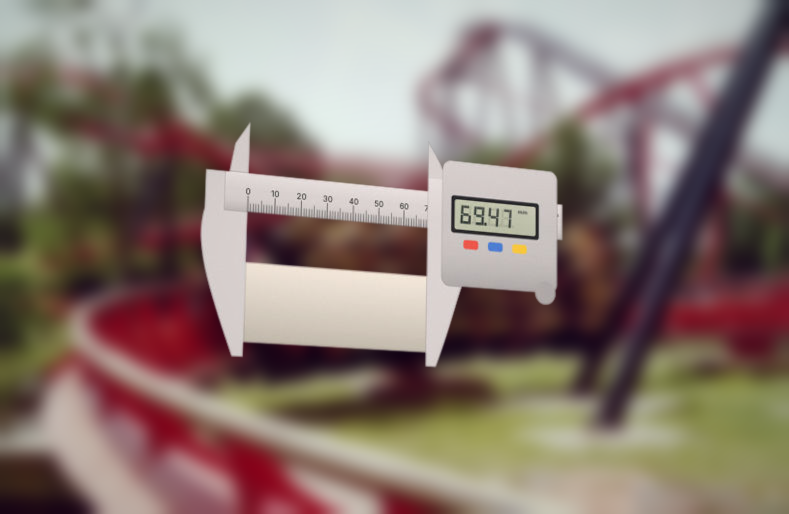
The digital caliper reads 69.47 mm
